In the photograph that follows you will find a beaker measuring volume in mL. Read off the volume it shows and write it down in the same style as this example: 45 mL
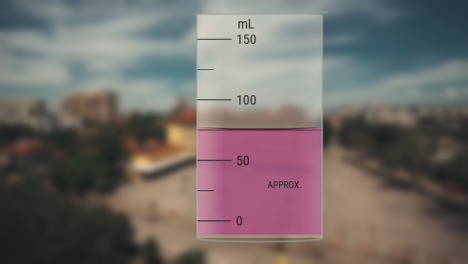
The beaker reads 75 mL
